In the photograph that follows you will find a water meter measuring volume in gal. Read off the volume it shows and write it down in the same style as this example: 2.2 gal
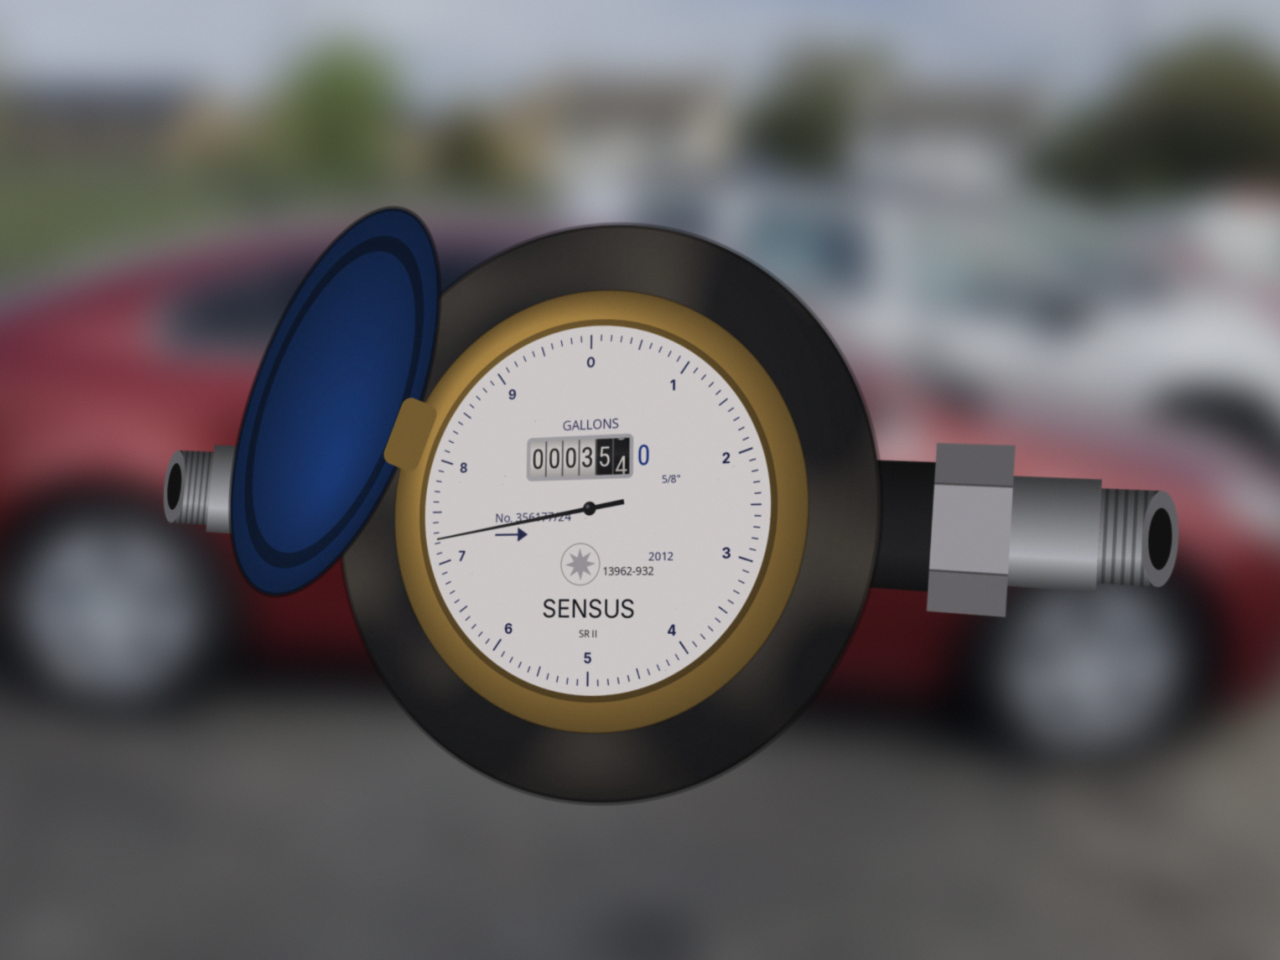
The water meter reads 3537.2 gal
